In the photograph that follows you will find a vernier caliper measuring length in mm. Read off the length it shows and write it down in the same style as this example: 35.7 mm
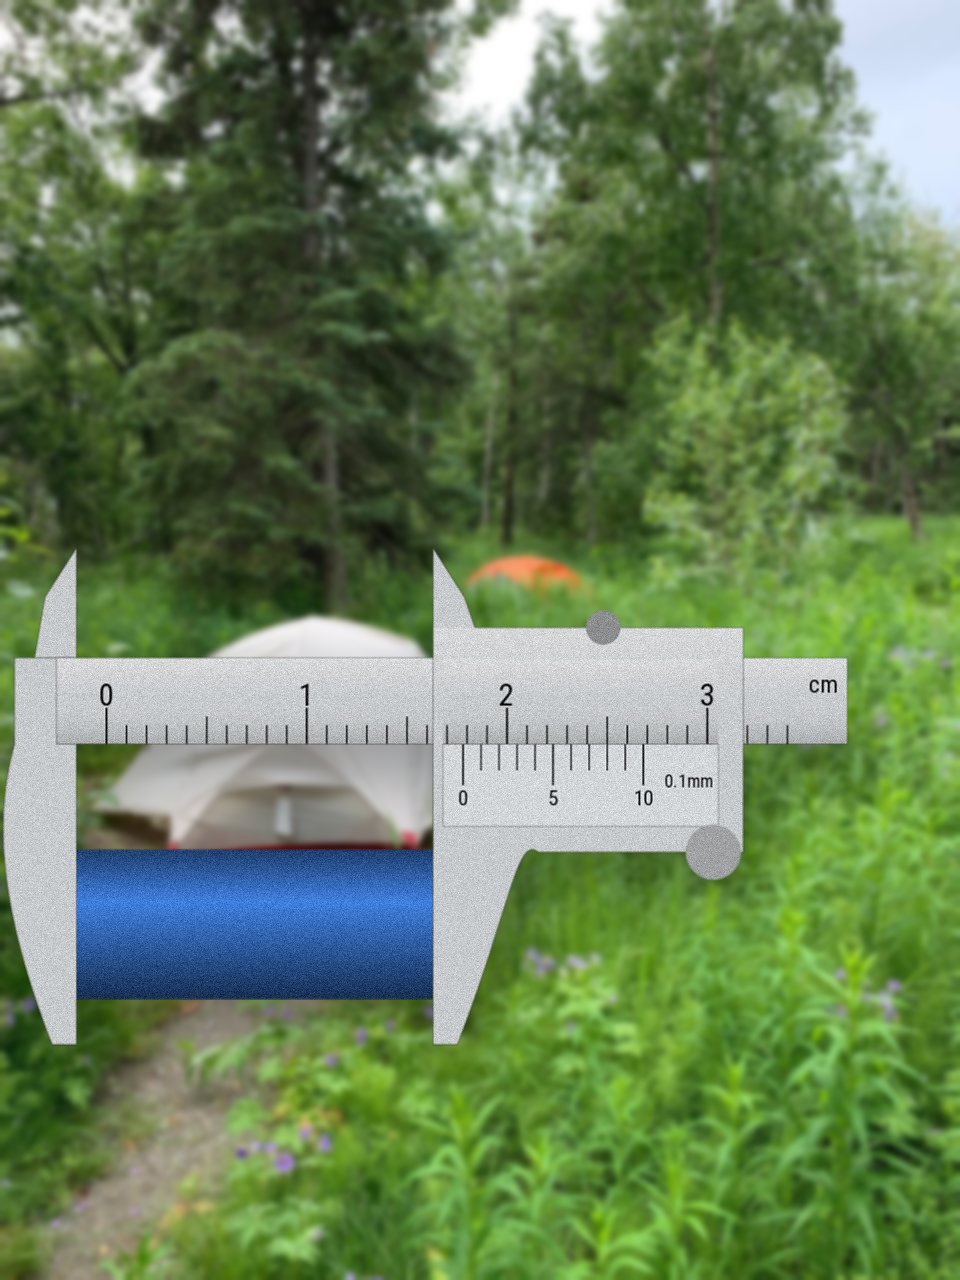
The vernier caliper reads 17.8 mm
